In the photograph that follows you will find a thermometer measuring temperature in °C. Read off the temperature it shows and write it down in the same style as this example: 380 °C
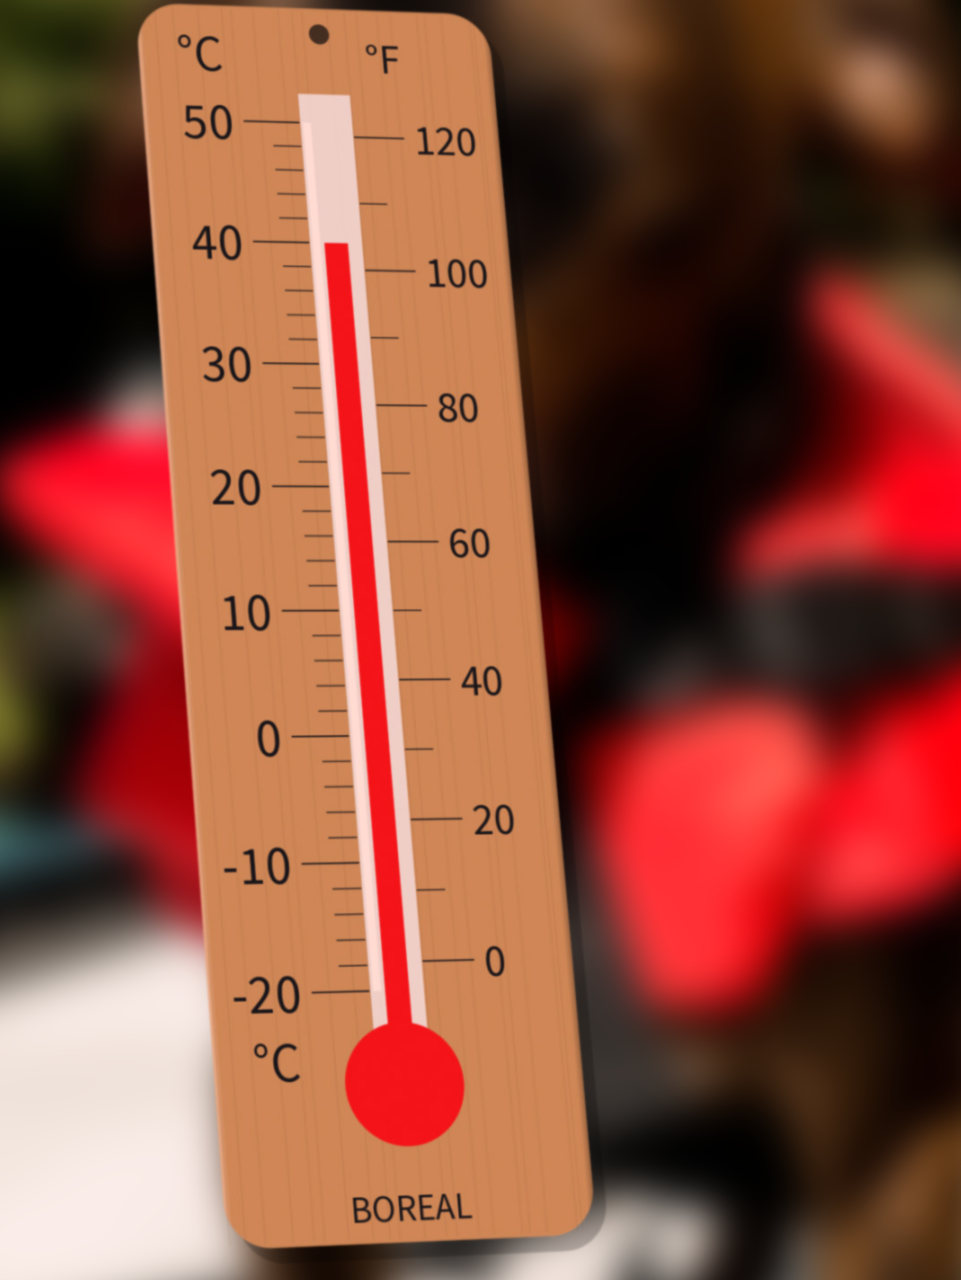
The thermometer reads 40 °C
